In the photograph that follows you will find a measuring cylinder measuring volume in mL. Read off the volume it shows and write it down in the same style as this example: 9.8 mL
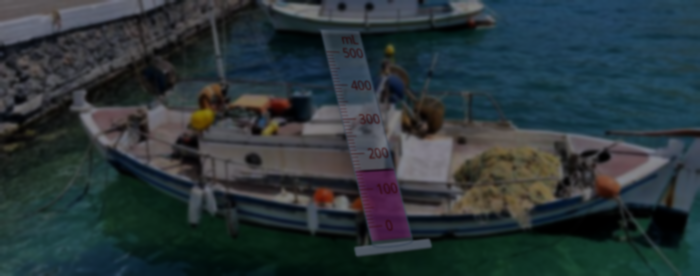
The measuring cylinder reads 150 mL
